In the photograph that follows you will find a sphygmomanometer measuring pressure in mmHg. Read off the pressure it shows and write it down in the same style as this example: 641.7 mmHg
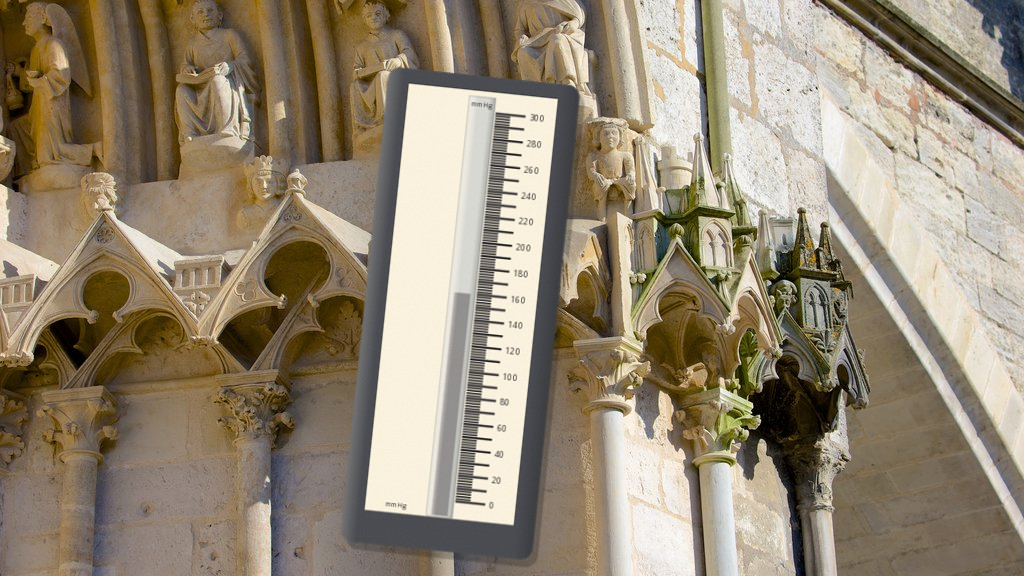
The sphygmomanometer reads 160 mmHg
